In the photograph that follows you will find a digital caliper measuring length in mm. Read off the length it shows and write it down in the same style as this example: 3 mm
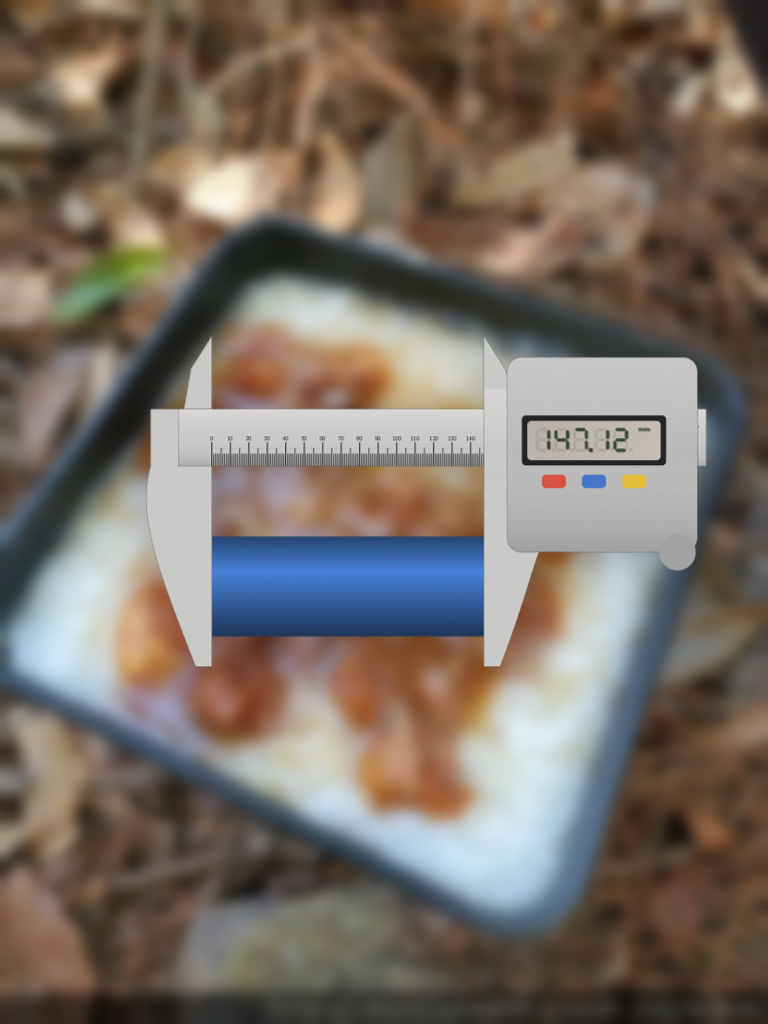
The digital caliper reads 147.12 mm
